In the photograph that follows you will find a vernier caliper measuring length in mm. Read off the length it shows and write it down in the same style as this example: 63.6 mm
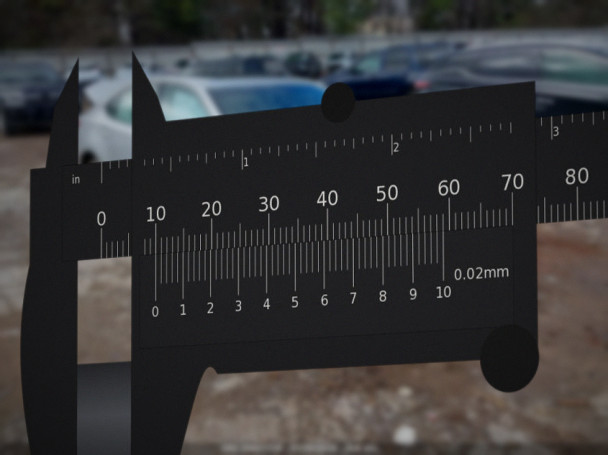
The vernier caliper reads 10.0 mm
